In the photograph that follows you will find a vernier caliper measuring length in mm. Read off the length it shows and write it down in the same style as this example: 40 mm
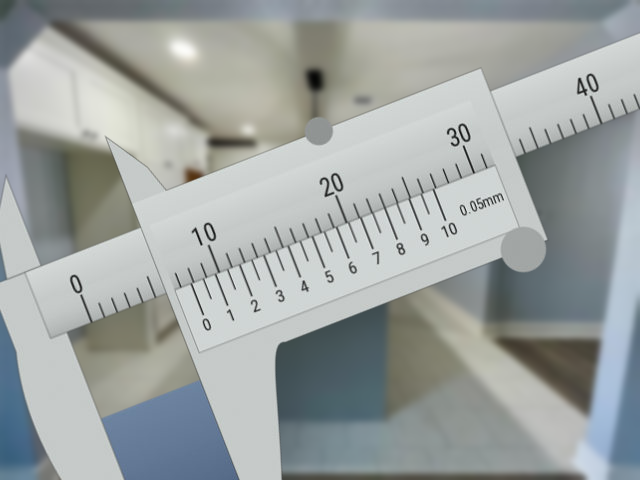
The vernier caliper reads 7.8 mm
